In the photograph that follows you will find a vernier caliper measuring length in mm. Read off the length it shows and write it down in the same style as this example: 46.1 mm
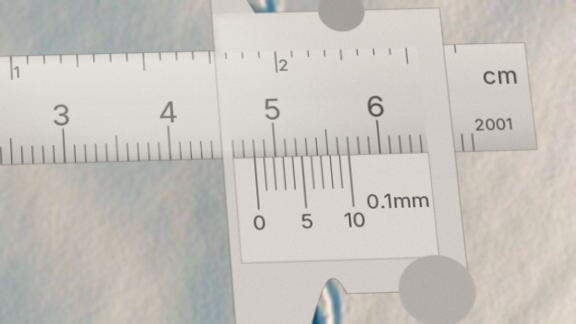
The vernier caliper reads 48.0 mm
